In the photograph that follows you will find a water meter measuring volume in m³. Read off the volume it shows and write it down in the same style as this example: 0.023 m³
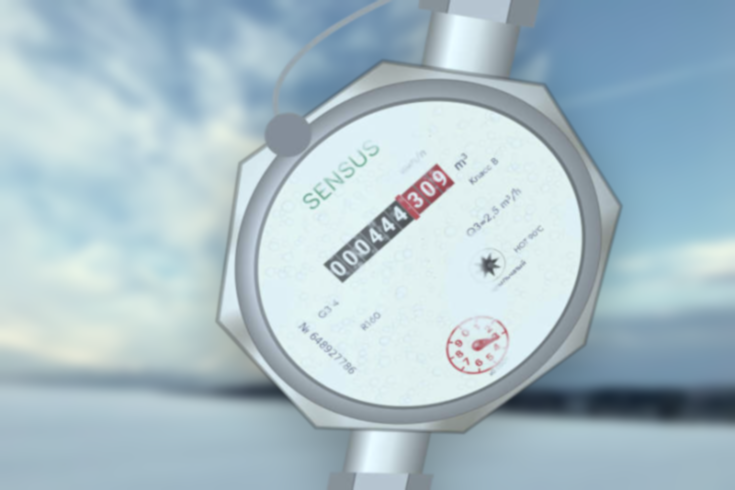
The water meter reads 444.3093 m³
